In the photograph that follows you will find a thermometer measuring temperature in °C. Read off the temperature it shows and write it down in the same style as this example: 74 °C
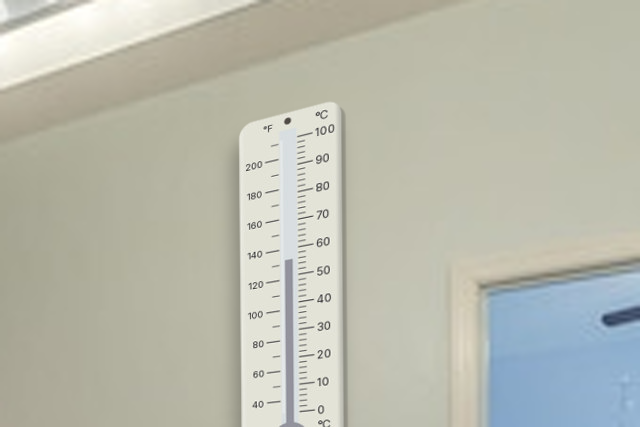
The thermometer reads 56 °C
